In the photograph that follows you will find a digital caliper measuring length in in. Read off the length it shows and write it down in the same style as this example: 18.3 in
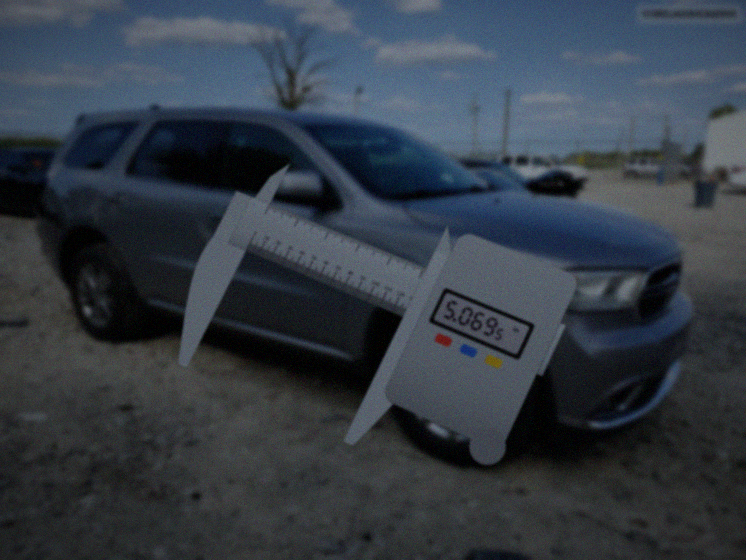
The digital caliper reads 5.0695 in
